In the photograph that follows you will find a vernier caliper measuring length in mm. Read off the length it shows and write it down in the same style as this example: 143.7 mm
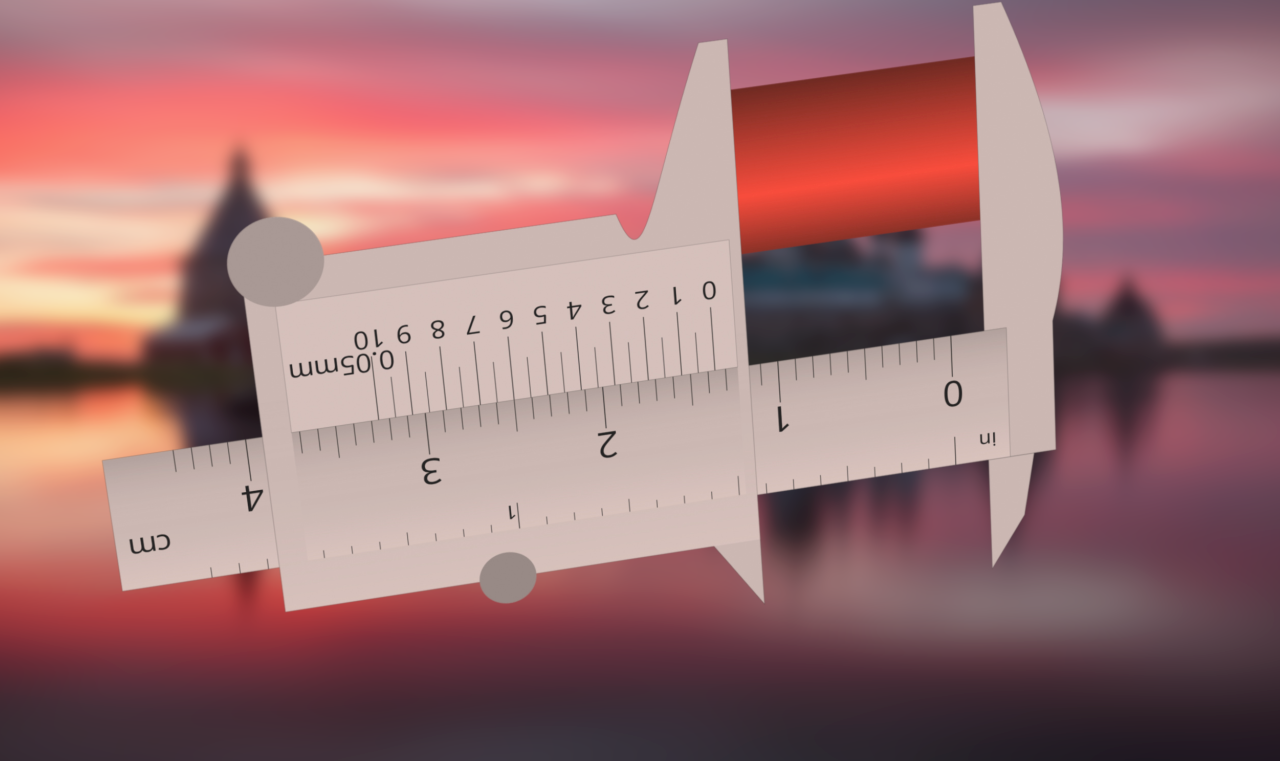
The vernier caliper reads 13.6 mm
